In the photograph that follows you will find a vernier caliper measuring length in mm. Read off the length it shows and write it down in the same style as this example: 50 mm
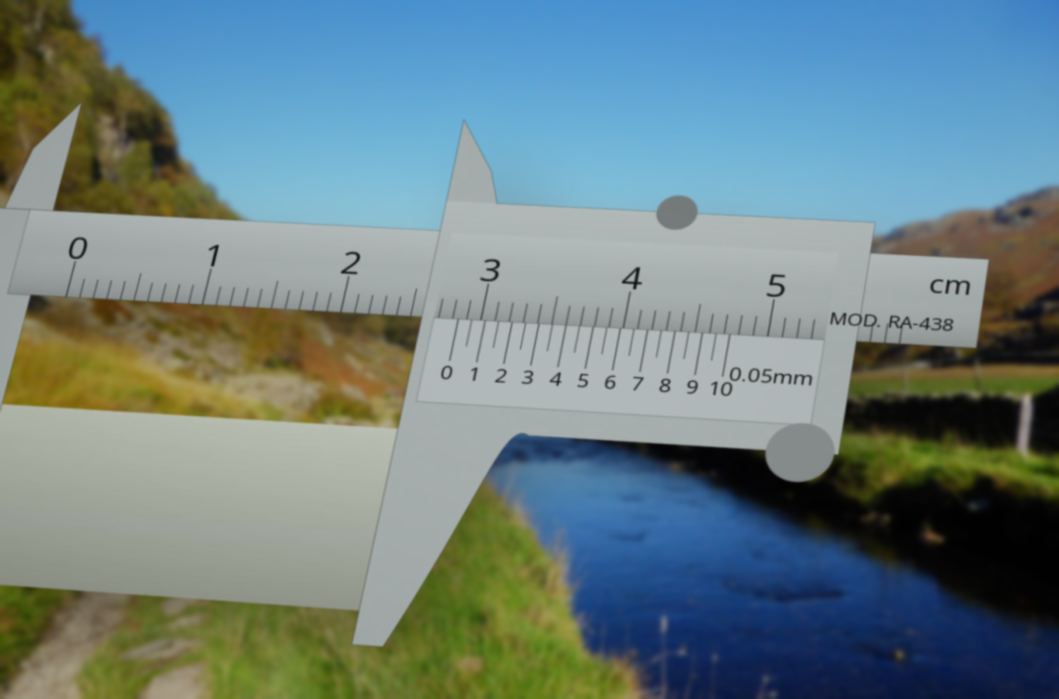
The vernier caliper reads 28.4 mm
